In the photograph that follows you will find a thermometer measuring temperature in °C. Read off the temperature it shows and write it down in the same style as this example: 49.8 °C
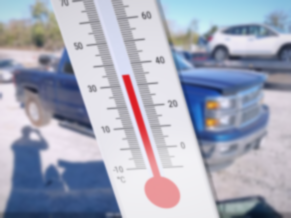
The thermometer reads 35 °C
